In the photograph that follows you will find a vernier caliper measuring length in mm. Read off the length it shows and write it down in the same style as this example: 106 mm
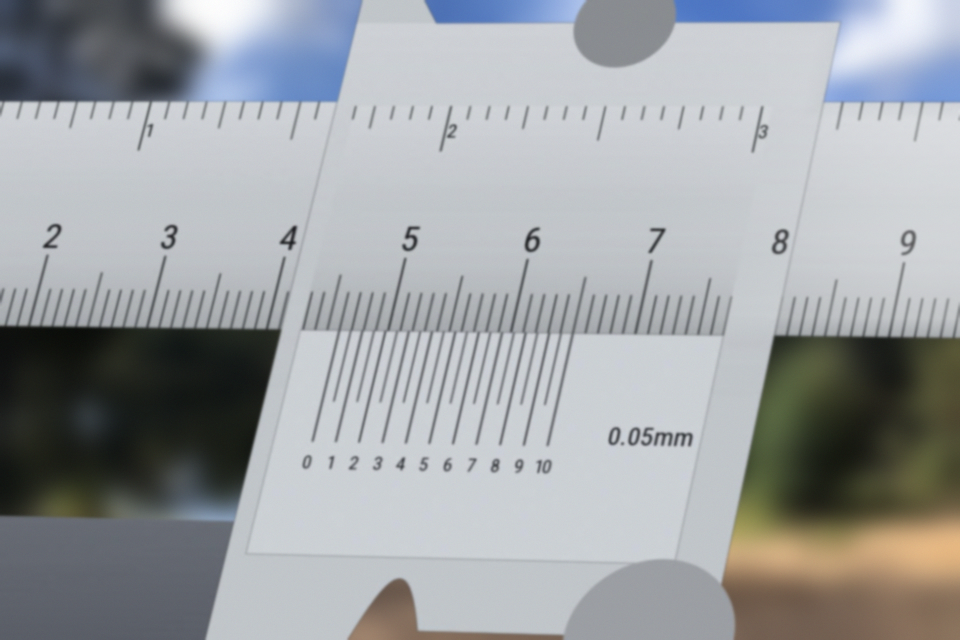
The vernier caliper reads 46.0 mm
